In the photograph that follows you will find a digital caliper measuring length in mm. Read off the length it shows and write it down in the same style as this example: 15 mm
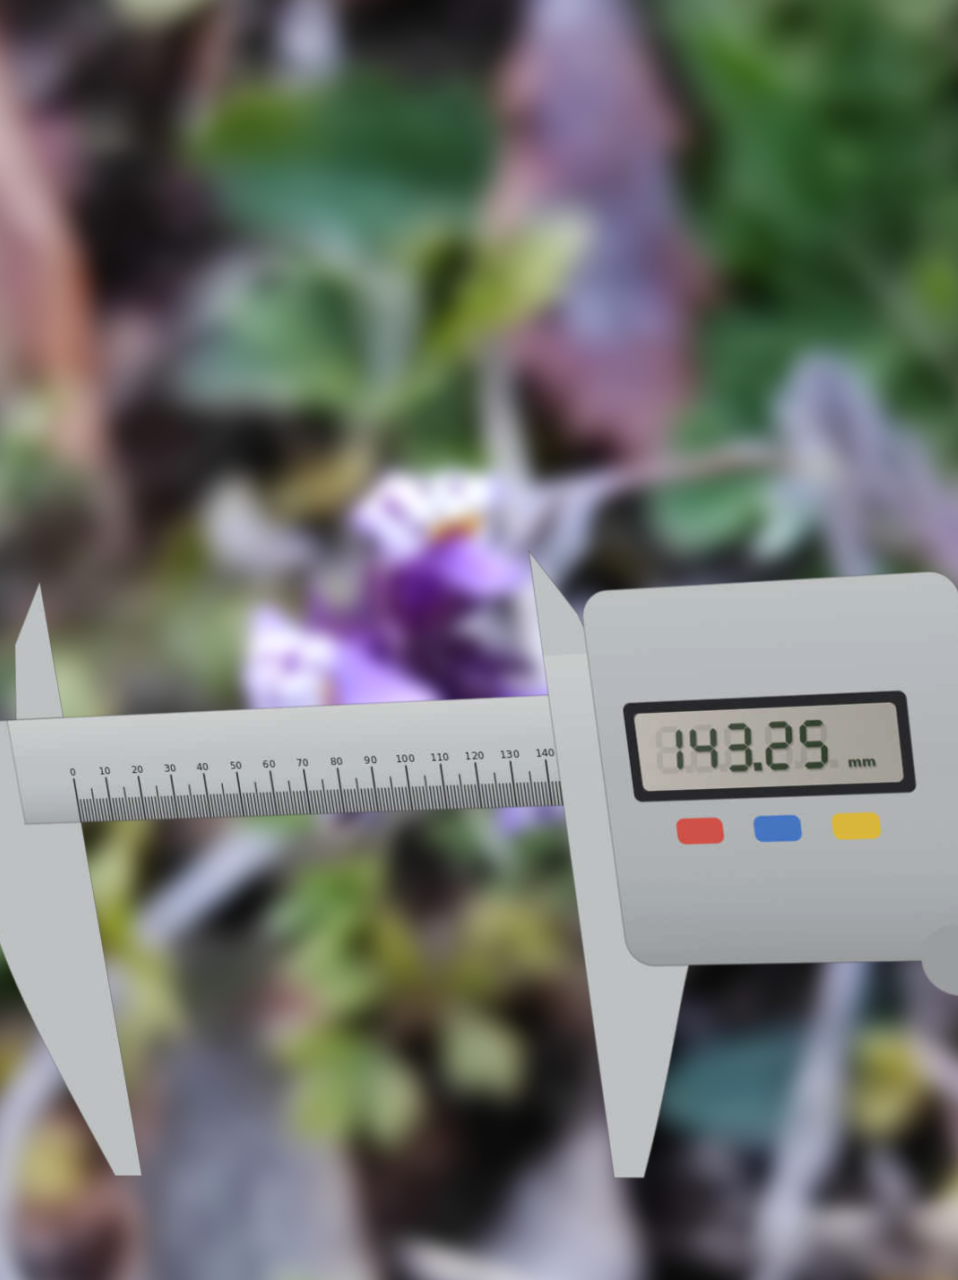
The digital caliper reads 143.25 mm
